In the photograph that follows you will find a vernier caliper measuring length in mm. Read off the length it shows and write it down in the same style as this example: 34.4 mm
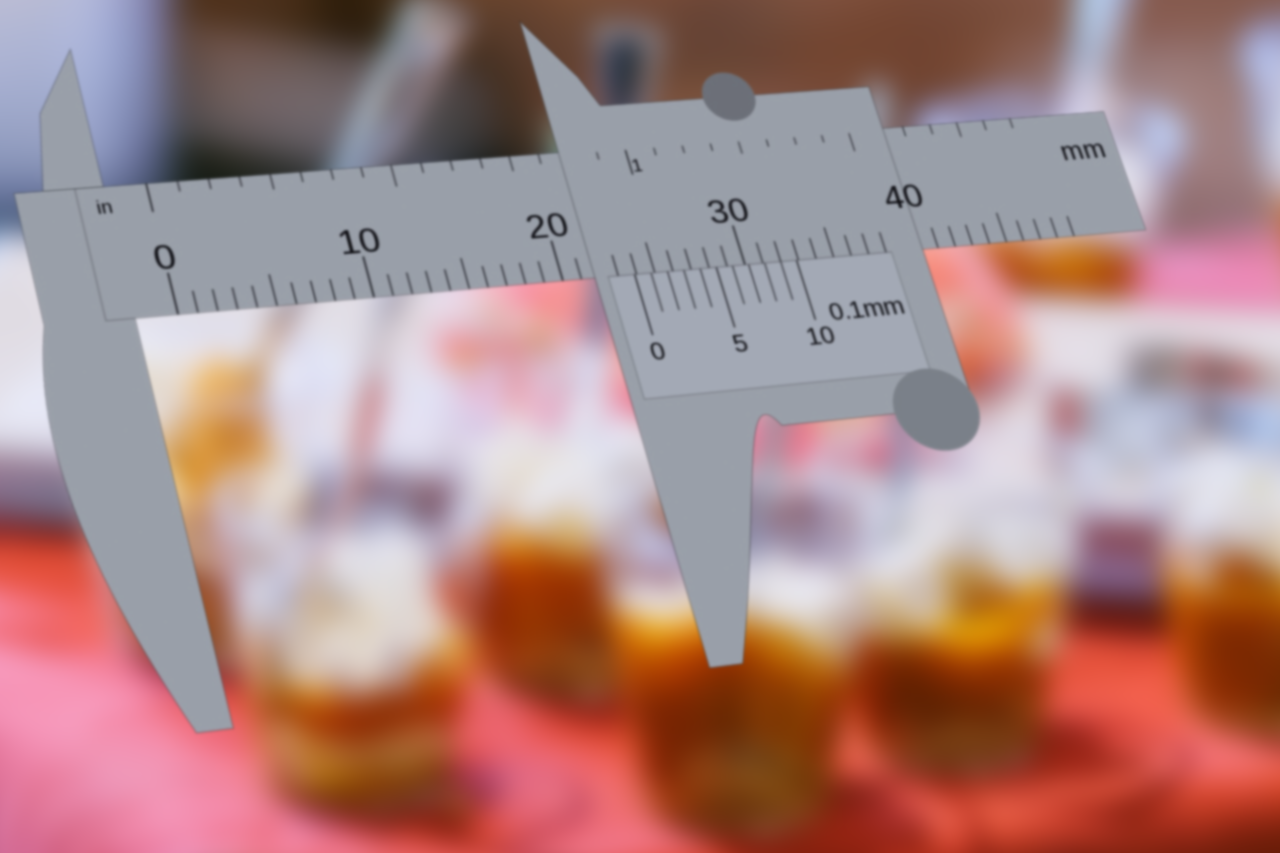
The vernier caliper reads 23.9 mm
